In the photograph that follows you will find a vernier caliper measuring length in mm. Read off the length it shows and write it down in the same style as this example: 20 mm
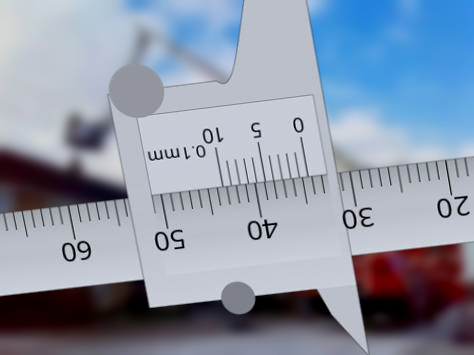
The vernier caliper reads 34.4 mm
